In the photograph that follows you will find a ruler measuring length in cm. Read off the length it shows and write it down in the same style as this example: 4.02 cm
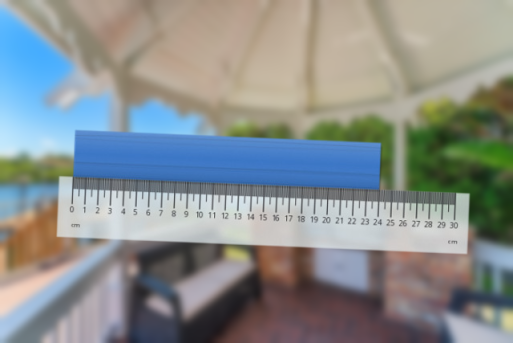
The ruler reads 24 cm
